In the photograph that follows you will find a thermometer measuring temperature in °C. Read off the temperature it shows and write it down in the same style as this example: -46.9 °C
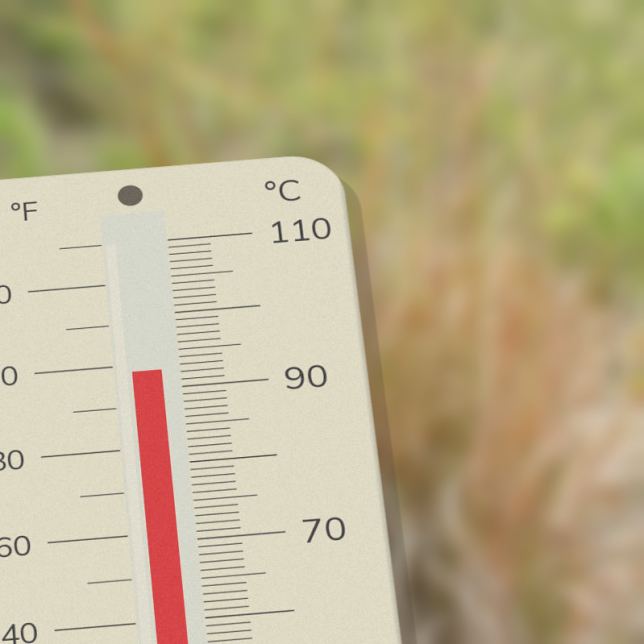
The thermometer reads 92.5 °C
